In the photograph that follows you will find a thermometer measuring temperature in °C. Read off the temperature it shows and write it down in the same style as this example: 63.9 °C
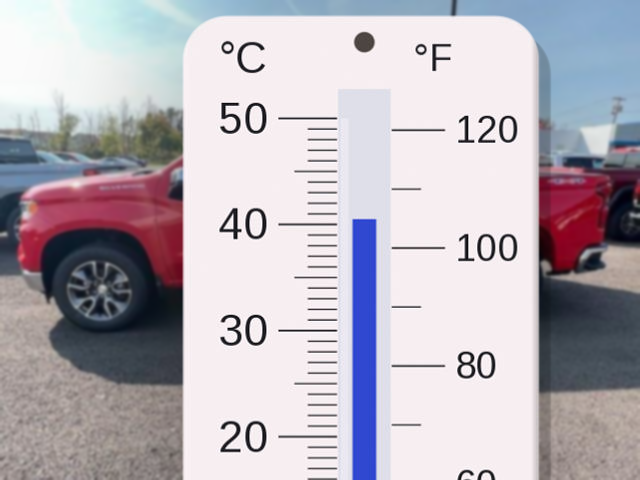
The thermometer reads 40.5 °C
